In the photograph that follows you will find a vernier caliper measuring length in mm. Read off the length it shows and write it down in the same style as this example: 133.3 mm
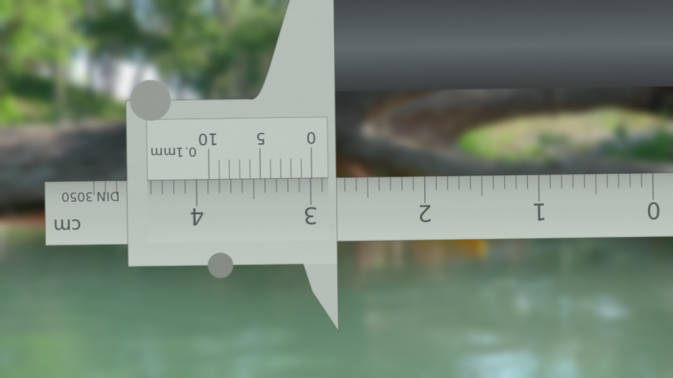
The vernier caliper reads 29.9 mm
